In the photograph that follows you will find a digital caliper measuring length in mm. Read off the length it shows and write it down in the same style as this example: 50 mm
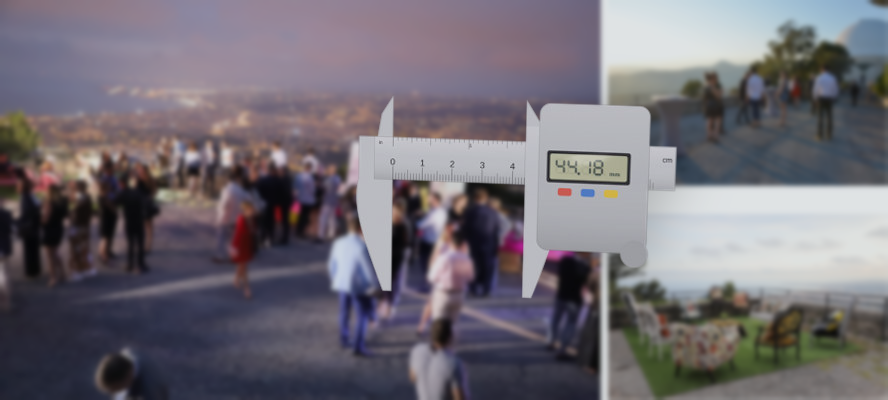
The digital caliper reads 44.18 mm
